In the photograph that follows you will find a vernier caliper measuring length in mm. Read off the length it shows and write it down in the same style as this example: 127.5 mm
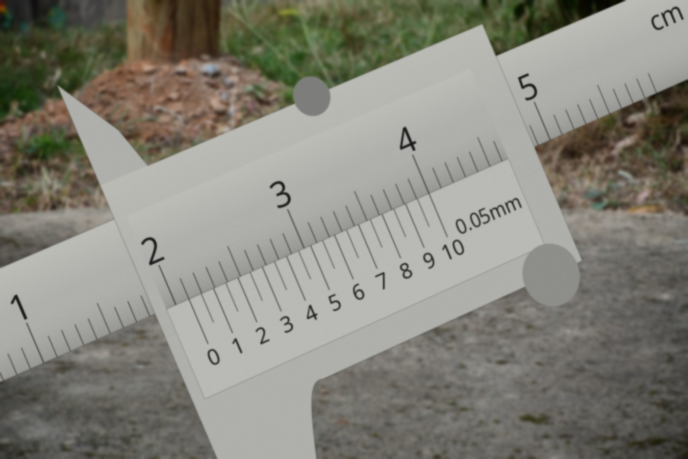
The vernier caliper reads 21.0 mm
